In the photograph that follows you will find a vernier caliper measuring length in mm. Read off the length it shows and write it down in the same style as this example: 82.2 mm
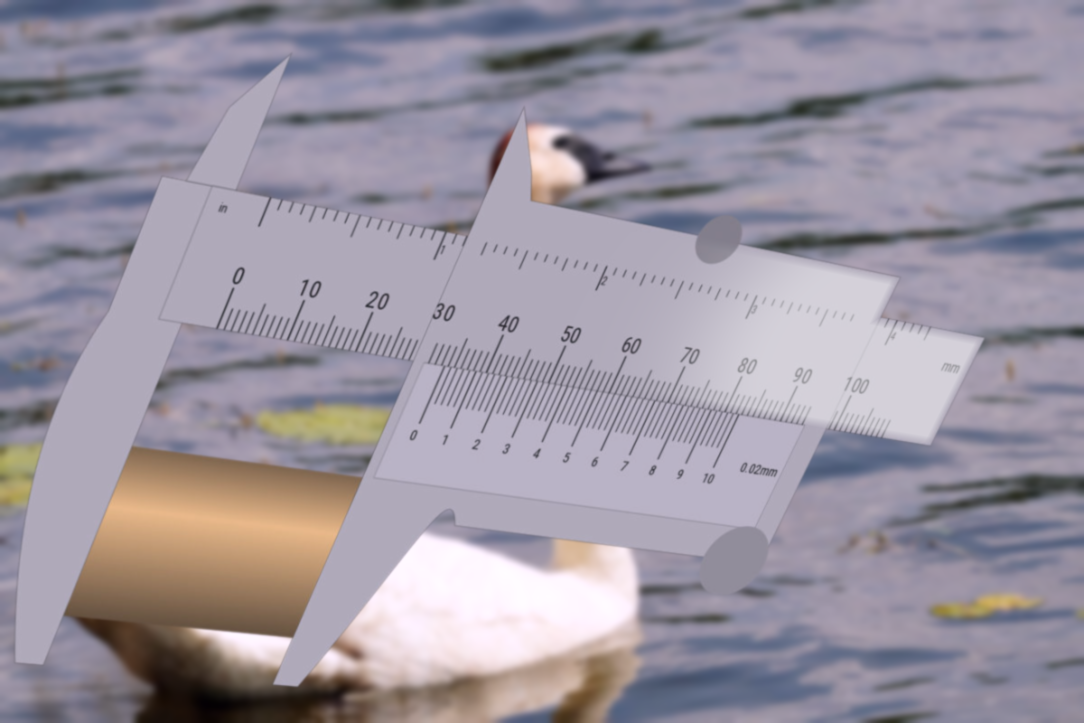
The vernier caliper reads 33.5 mm
